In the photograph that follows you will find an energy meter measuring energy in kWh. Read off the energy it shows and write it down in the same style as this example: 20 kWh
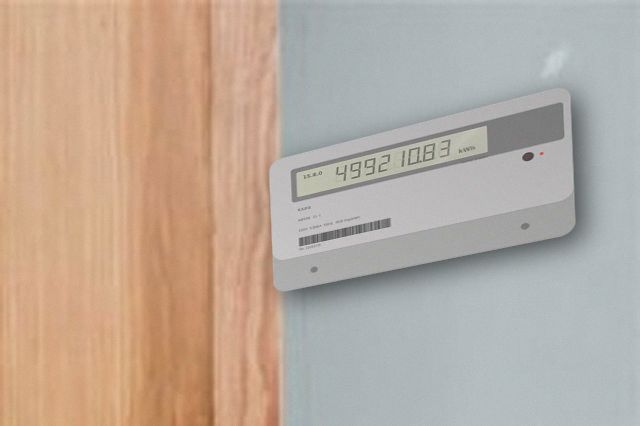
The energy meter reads 499210.83 kWh
